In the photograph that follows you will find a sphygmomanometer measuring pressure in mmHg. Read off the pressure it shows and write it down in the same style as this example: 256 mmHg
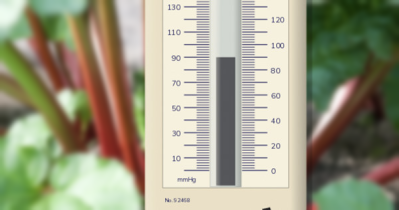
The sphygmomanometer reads 90 mmHg
